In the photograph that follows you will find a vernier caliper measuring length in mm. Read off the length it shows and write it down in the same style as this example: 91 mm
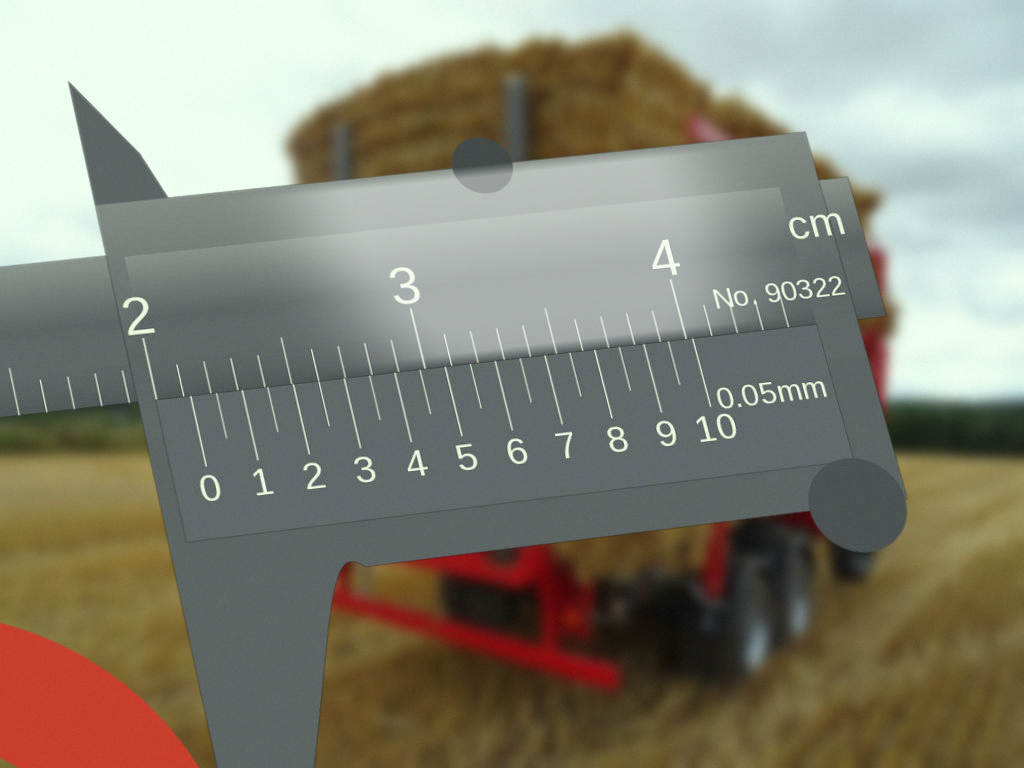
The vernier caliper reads 21.25 mm
